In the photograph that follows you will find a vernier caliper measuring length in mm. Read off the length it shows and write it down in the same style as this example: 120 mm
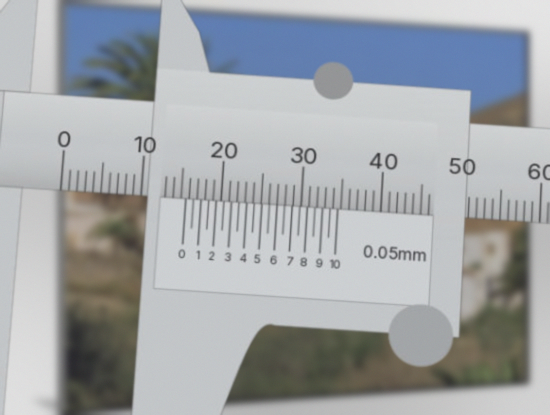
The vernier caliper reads 15.6 mm
